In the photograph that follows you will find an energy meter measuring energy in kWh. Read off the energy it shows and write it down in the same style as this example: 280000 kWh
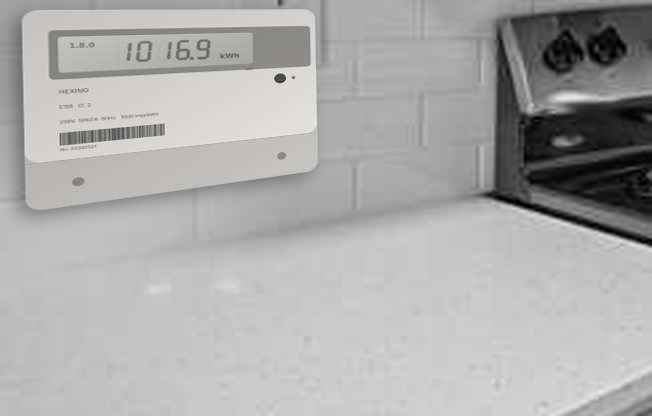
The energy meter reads 1016.9 kWh
